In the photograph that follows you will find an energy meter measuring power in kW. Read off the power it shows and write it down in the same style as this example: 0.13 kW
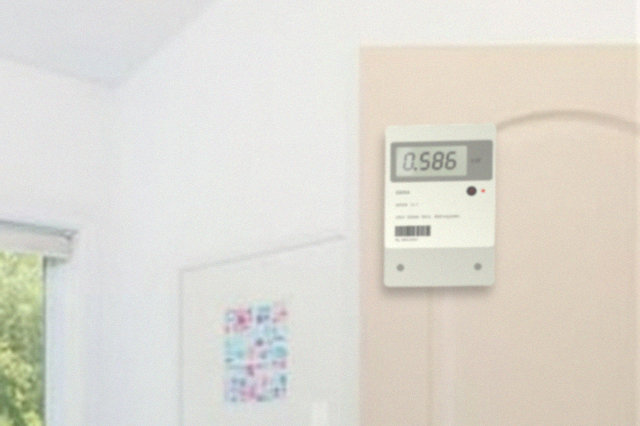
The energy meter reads 0.586 kW
